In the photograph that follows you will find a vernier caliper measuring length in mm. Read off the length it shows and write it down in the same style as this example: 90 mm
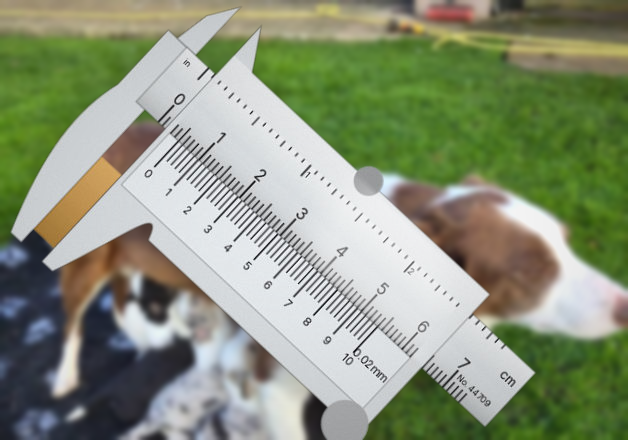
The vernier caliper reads 5.0 mm
